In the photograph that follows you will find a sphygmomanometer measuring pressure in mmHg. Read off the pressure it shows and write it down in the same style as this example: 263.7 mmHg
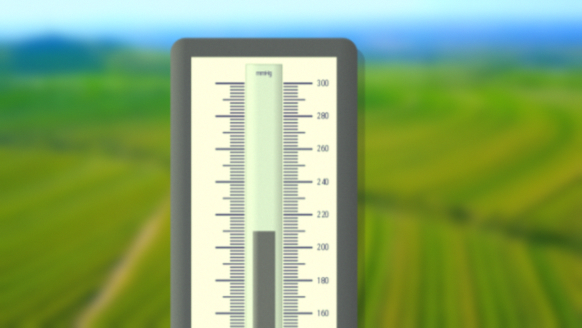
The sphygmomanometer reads 210 mmHg
